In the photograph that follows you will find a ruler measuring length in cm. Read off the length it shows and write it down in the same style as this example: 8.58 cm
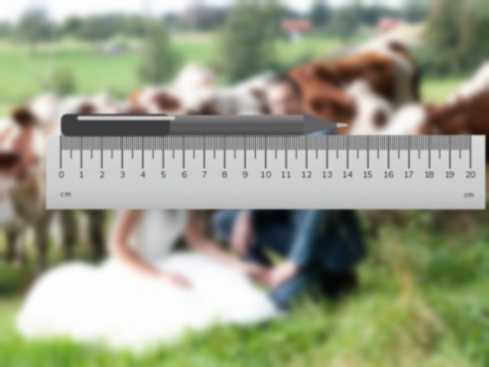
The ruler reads 14 cm
